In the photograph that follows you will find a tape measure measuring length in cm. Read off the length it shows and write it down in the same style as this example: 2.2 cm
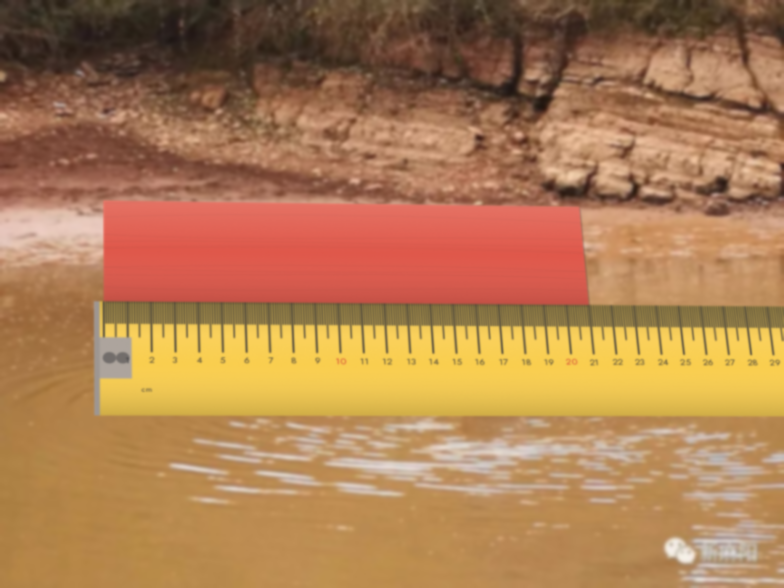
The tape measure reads 21 cm
